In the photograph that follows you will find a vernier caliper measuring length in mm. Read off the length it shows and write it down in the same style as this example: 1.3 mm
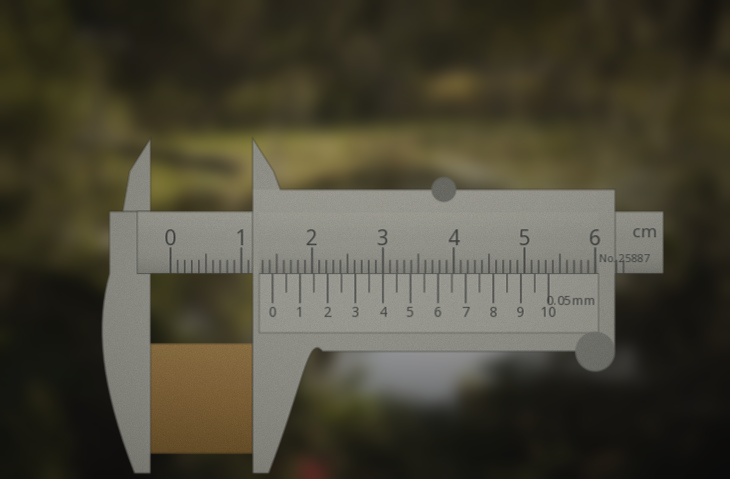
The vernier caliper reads 14.4 mm
